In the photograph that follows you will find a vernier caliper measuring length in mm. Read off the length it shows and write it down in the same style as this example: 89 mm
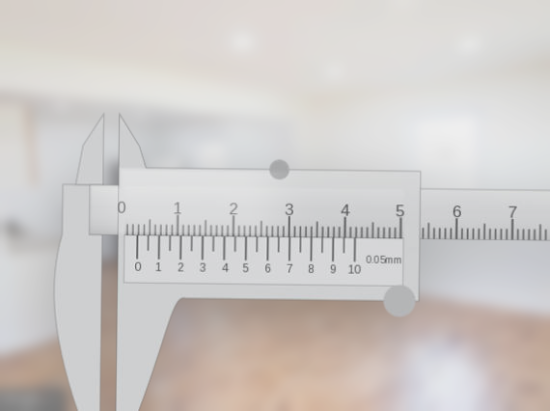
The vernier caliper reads 2.8 mm
